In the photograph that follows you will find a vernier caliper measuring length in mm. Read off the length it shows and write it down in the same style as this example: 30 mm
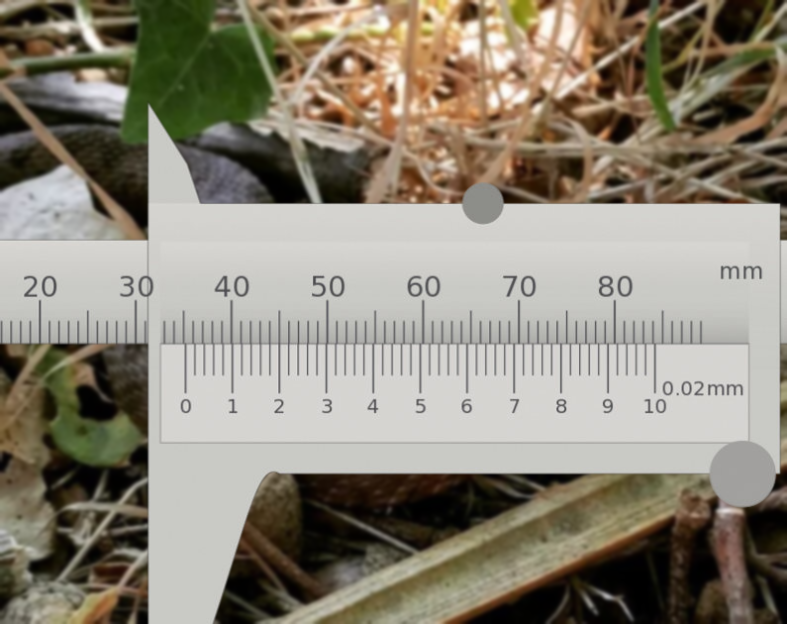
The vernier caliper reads 35.2 mm
